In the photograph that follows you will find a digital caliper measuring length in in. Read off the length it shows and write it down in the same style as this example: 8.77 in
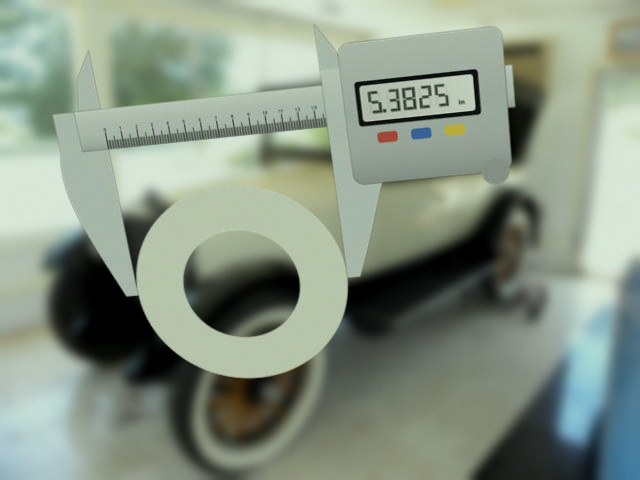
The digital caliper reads 5.3825 in
